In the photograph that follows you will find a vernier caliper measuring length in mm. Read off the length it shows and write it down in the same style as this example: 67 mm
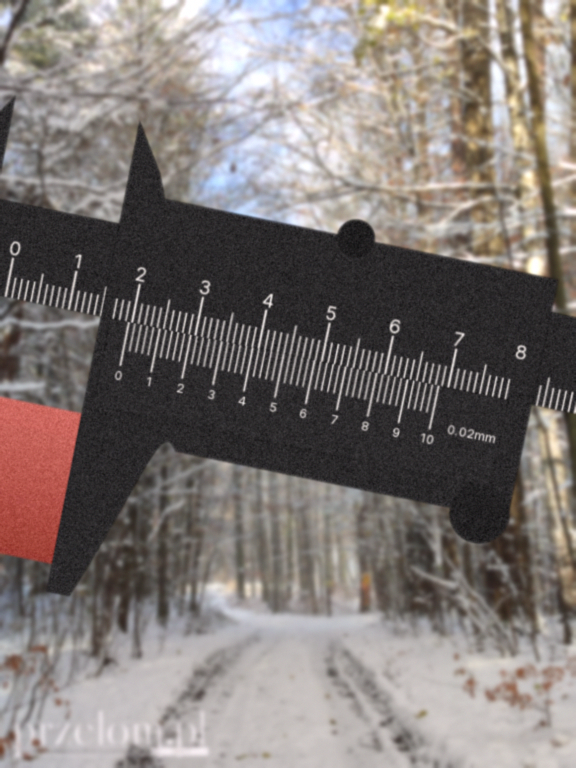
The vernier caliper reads 19.5 mm
